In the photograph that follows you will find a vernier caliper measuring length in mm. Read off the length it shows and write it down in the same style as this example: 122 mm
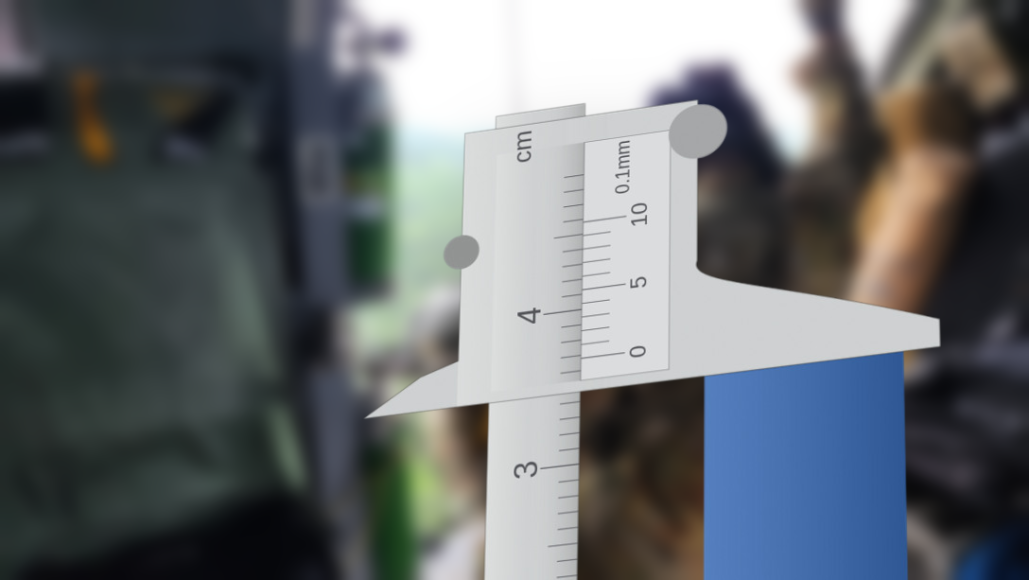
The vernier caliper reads 36.8 mm
